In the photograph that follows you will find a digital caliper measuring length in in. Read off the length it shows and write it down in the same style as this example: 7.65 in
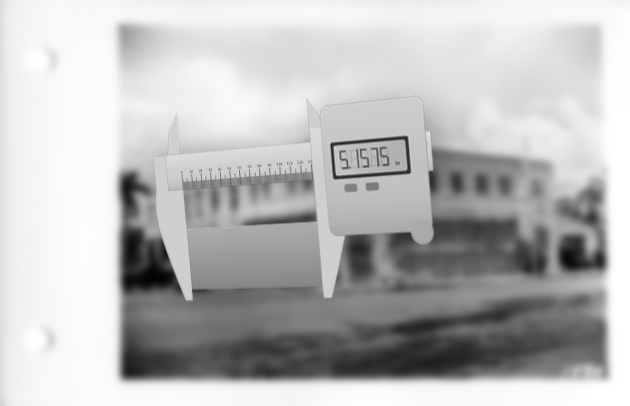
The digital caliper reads 5.1575 in
